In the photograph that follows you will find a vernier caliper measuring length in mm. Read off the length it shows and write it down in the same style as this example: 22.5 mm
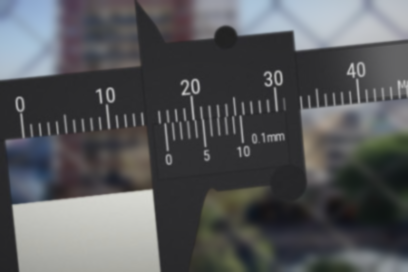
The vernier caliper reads 16.6 mm
